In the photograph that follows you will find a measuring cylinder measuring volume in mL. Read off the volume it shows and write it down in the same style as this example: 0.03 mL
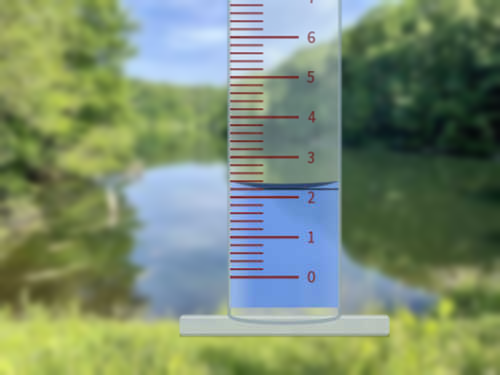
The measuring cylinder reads 2.2 mL
